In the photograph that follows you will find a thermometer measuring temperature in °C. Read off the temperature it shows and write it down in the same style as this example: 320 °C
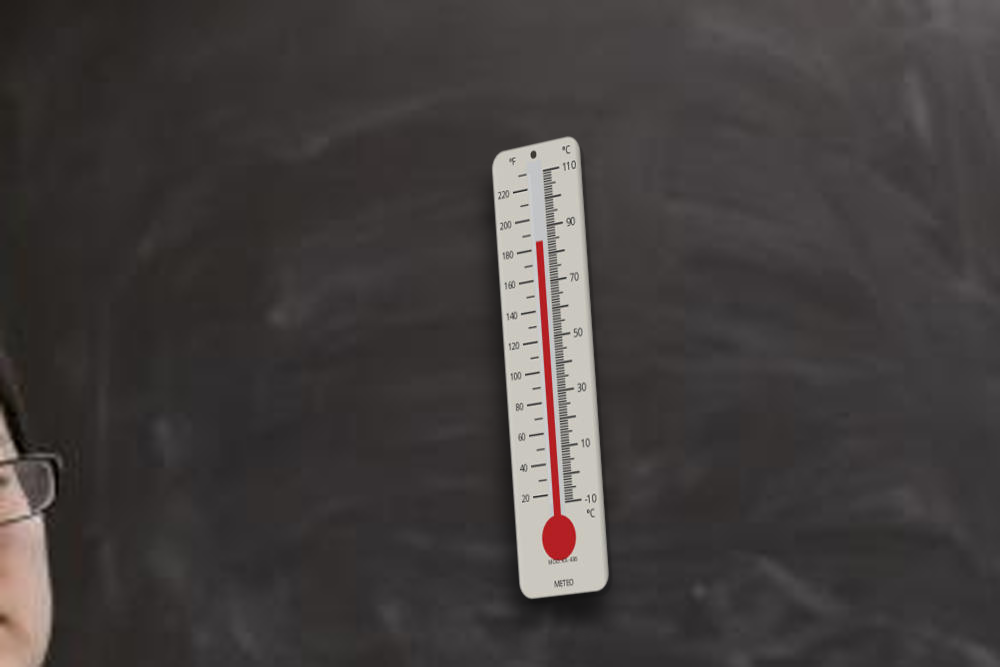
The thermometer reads 85 °C
